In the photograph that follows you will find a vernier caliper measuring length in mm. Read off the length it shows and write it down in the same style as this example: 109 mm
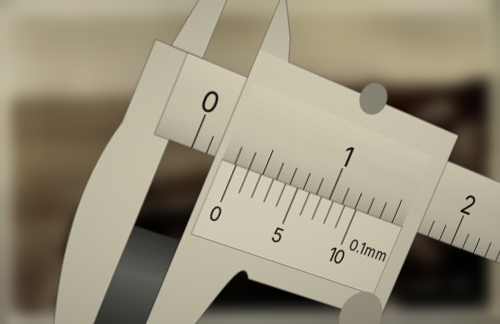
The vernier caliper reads 3.1 mm
